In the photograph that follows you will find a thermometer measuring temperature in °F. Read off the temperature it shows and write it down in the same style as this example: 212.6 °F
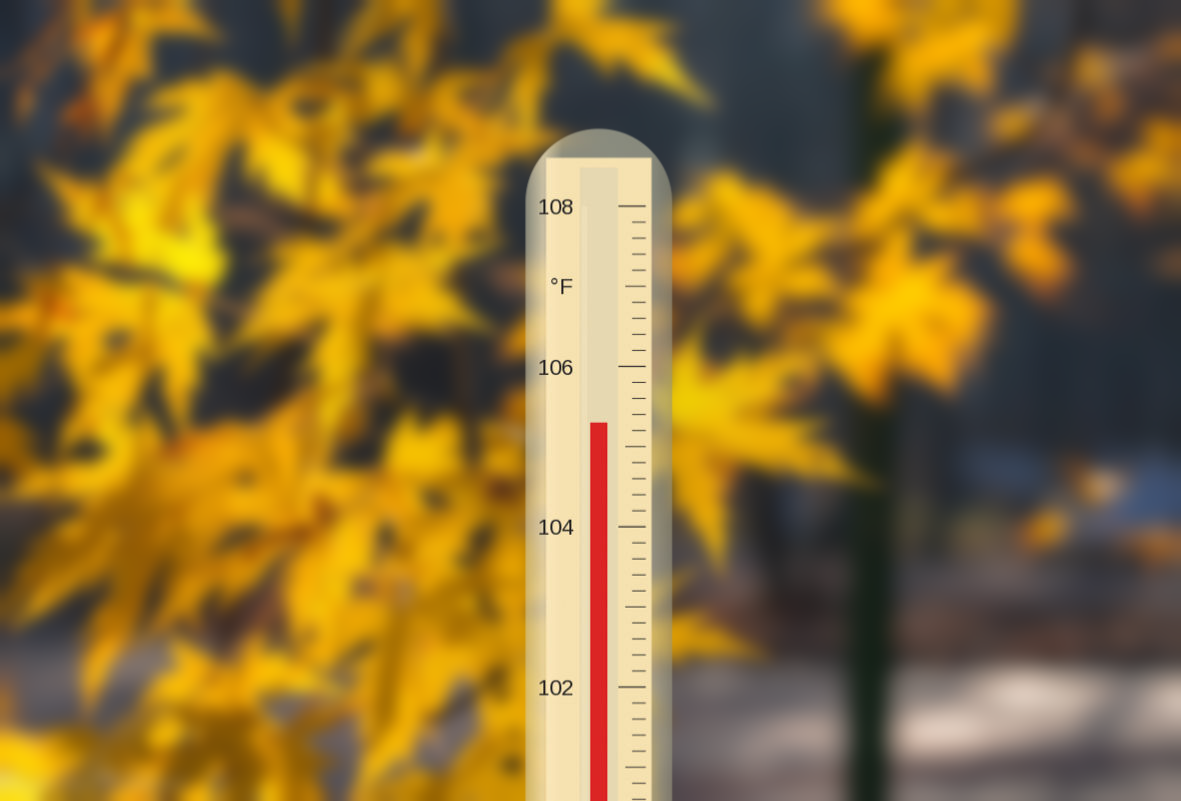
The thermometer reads 105.3 °F
